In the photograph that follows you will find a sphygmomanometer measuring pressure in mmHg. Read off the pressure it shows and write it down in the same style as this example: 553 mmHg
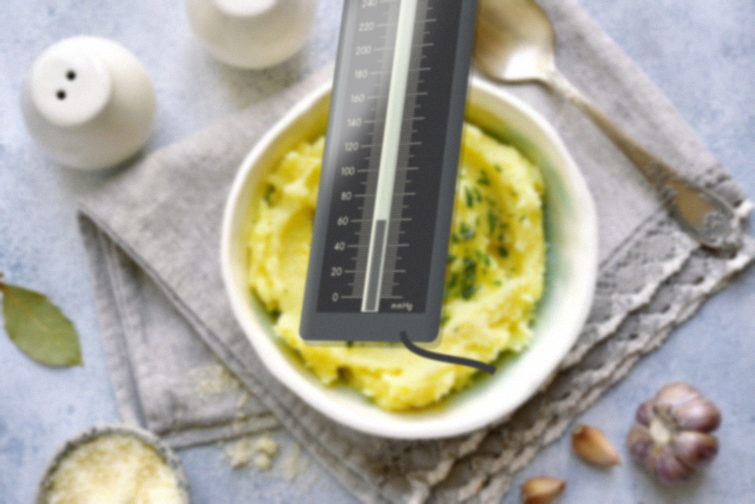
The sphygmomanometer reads 60 mmHg
